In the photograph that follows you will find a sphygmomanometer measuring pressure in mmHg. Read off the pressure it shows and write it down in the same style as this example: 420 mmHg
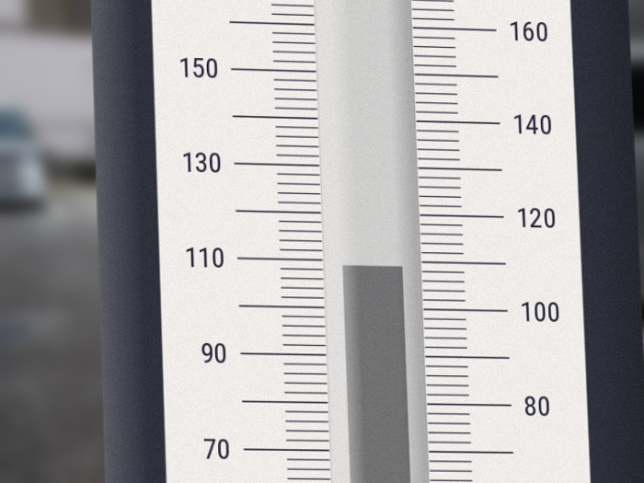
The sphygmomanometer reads 109 mmHg
